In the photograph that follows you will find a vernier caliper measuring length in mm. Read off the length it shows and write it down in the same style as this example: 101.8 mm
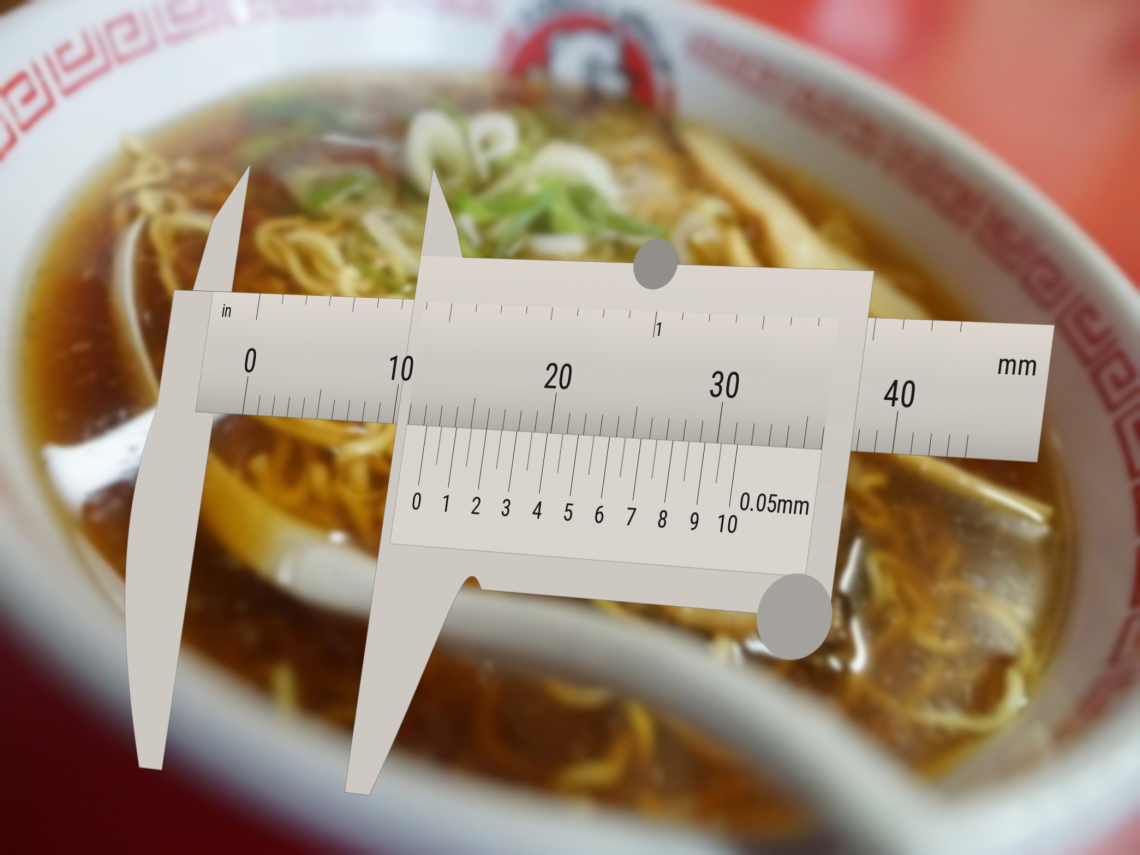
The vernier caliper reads 12.2 mm
